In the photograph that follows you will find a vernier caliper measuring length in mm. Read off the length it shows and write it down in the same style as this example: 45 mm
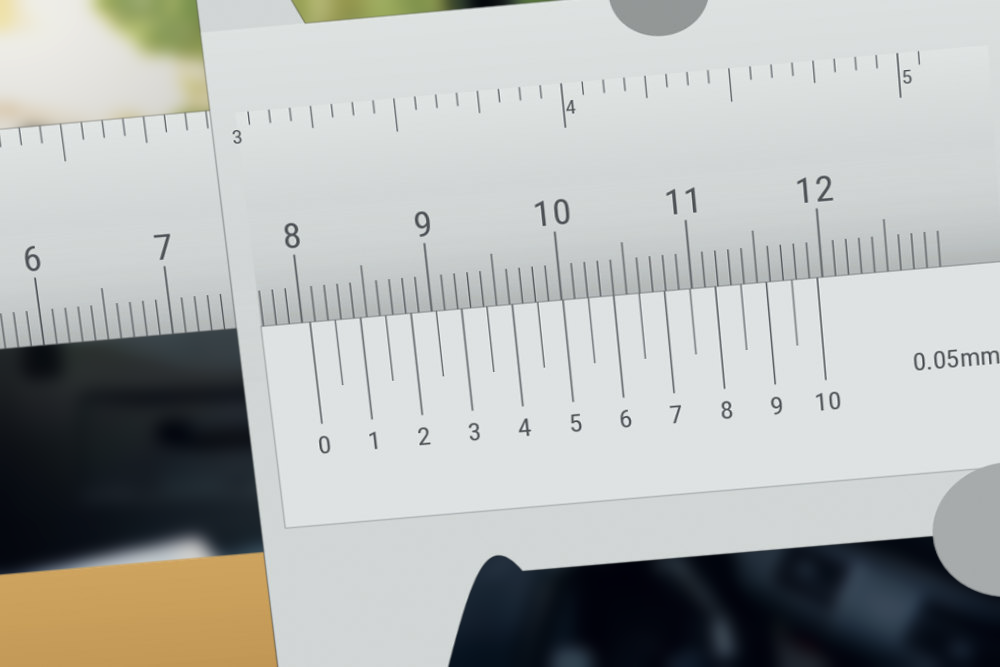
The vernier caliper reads 80.6 mm
